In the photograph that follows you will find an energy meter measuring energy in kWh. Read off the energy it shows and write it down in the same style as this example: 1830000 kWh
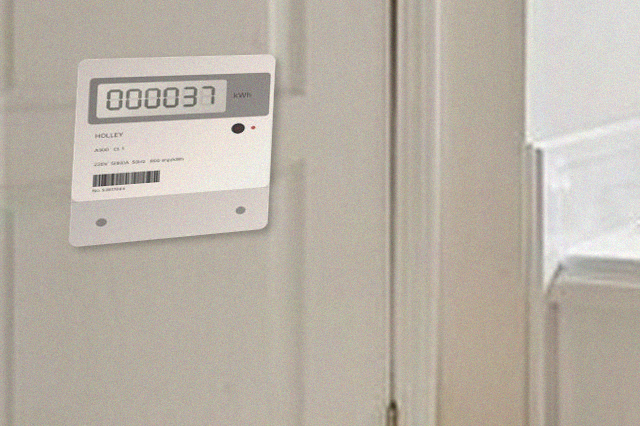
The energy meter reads 37 kWh
